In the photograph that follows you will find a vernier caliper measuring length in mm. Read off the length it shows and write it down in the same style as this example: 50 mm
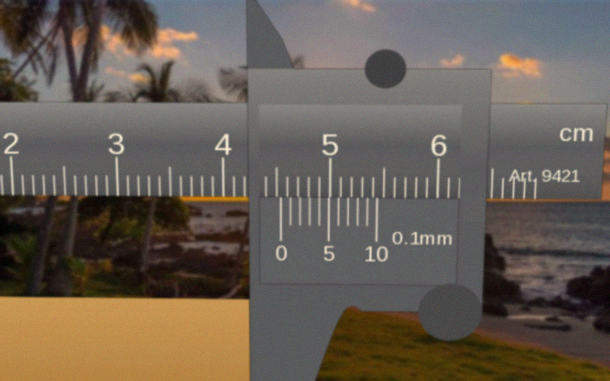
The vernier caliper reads 45.4 mm
